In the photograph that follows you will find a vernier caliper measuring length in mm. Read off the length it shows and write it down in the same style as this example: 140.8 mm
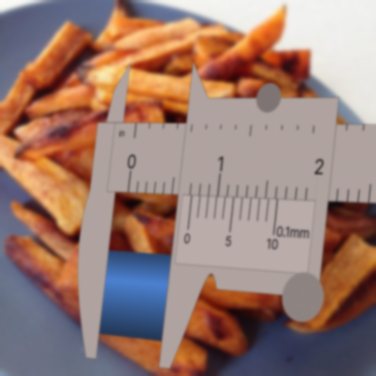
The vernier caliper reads 7.2 mm
